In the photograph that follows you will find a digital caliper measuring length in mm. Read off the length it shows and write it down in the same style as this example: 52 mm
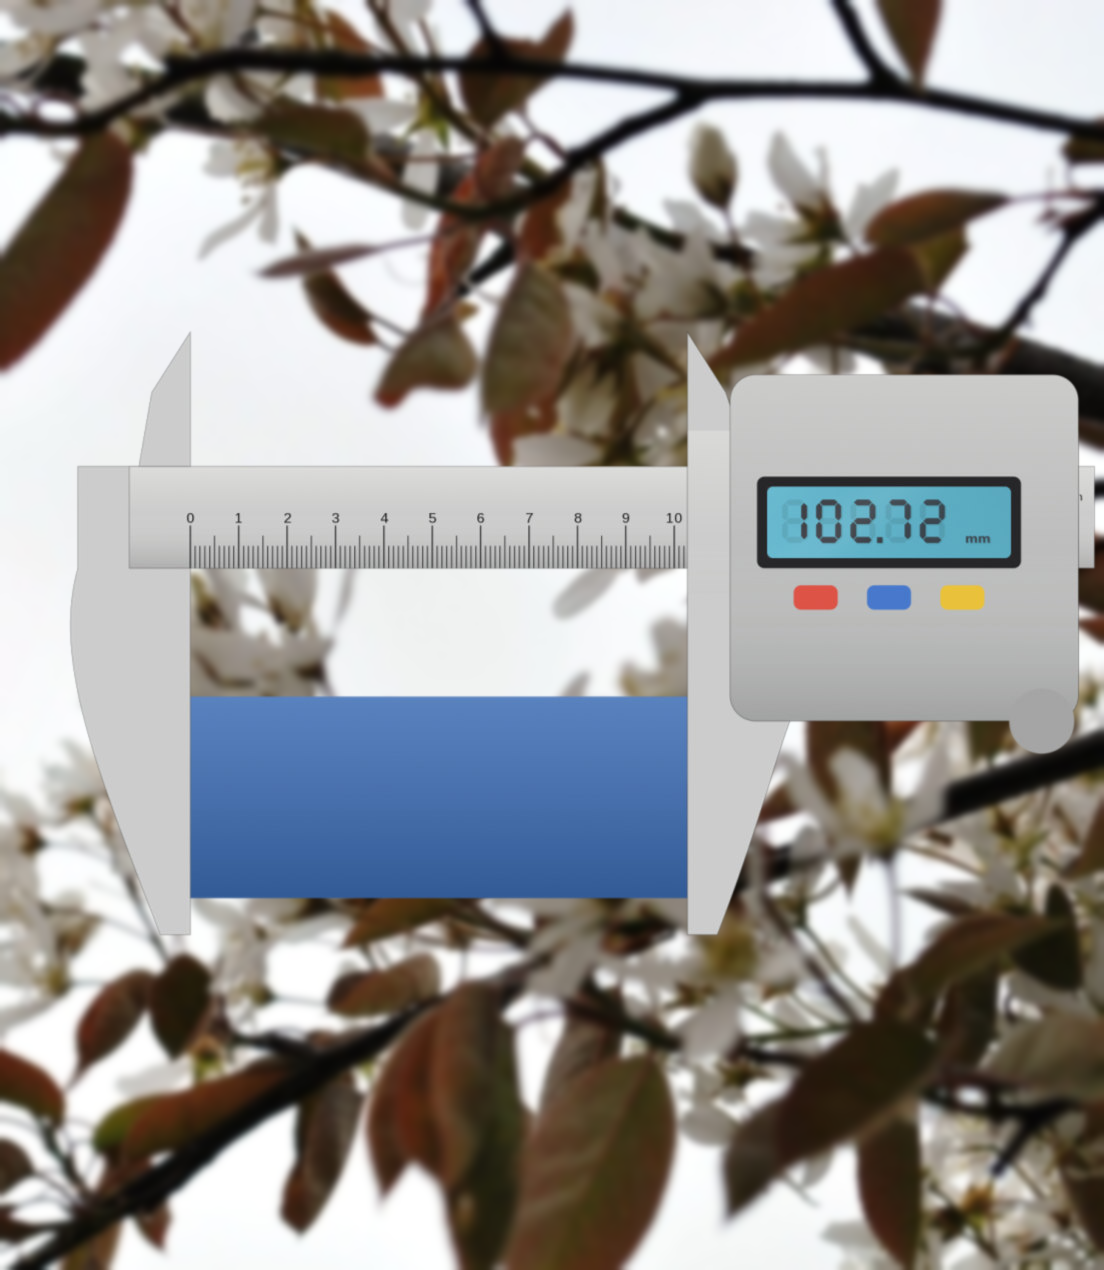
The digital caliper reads 102.72 mm
